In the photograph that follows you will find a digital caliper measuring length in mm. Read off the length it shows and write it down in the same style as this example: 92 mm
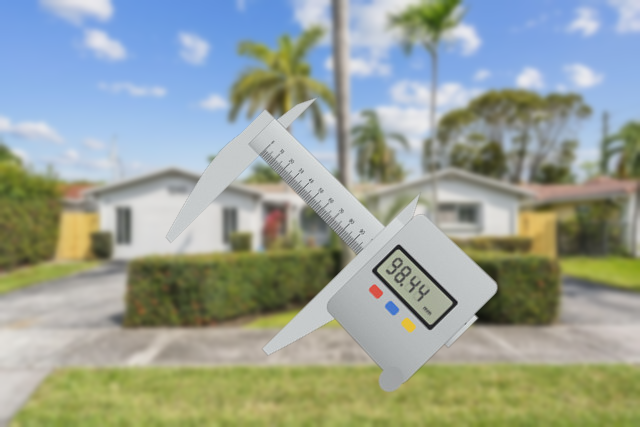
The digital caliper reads 98.44 mm
